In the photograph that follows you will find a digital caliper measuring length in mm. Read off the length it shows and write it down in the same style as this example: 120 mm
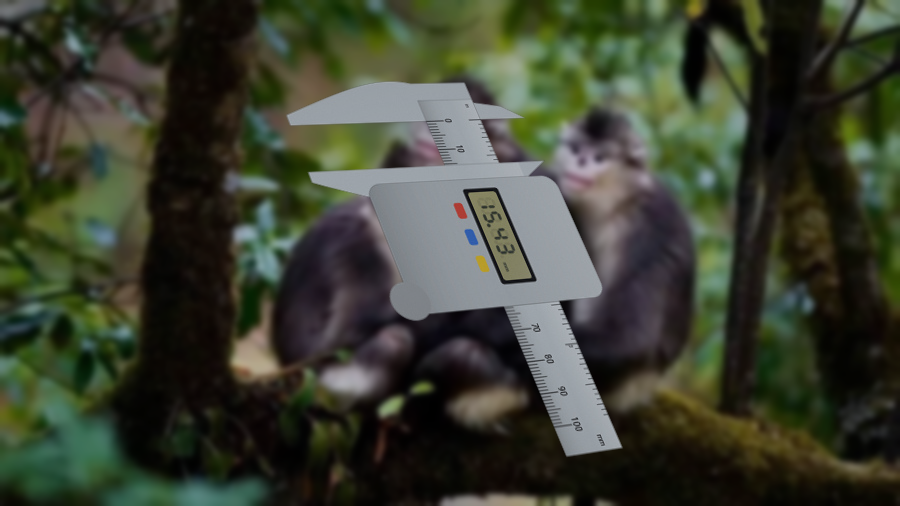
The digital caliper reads 15.43 mm
